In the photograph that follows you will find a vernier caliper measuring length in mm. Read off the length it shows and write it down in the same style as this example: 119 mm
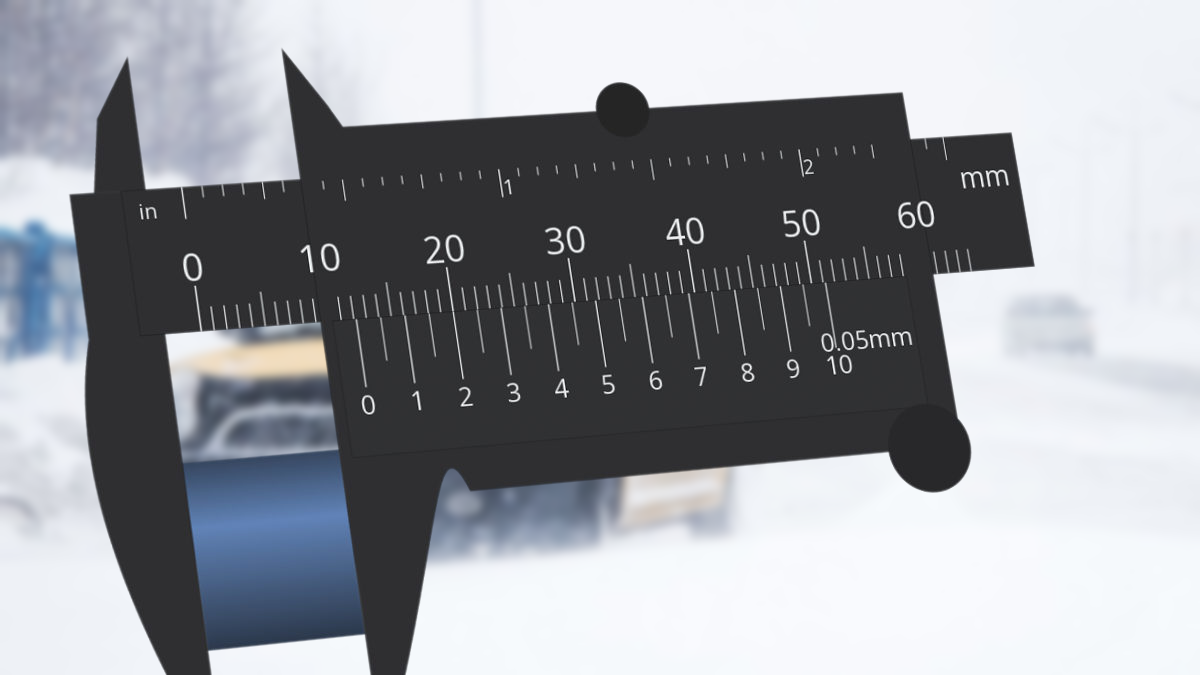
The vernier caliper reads 12.2 mm
